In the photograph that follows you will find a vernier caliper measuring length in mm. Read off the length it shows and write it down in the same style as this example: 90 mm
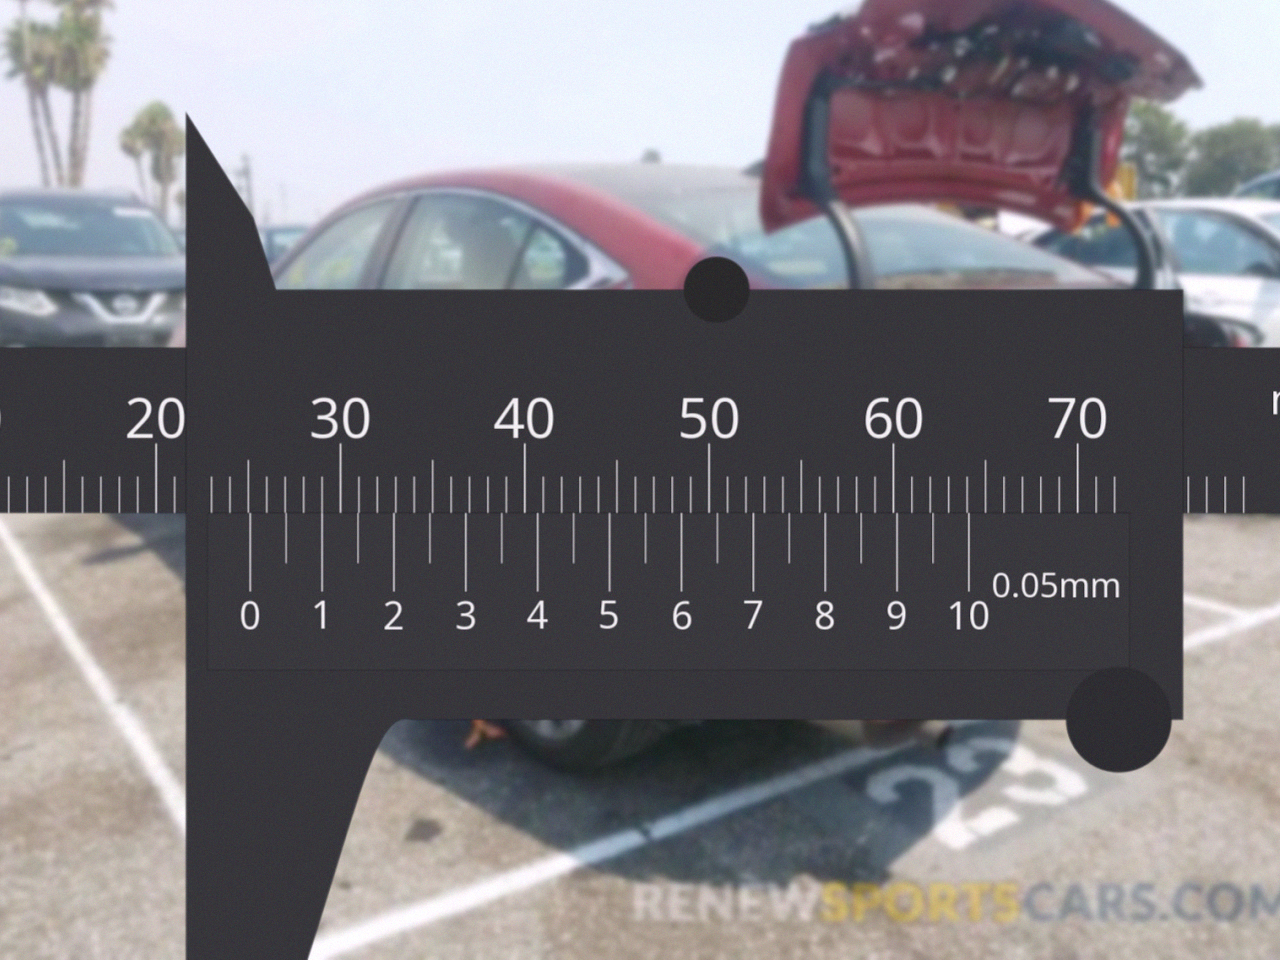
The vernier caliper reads 25.1 mm
